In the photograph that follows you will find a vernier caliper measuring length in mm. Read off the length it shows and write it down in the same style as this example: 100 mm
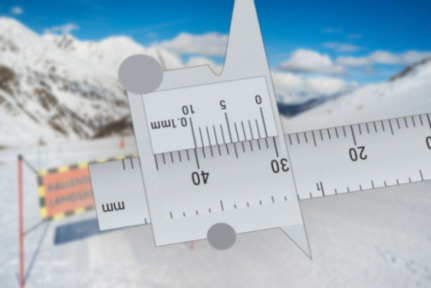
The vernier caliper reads 30.8 mm
